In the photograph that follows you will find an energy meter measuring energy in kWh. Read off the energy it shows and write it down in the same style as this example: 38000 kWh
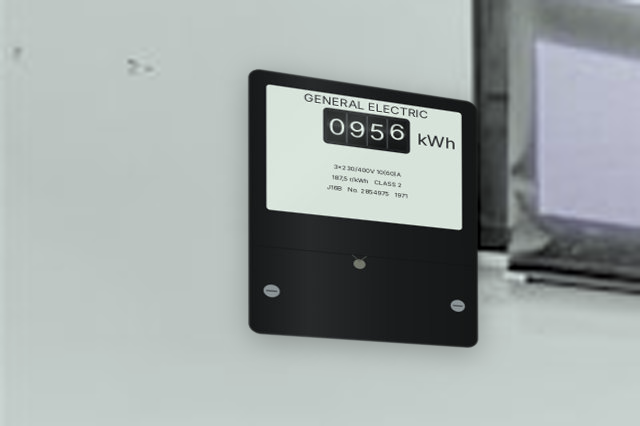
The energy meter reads 956 kWh
